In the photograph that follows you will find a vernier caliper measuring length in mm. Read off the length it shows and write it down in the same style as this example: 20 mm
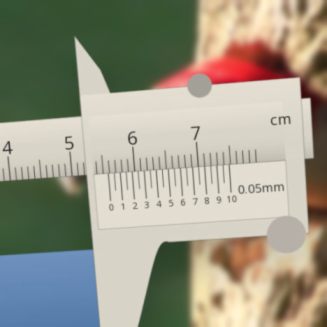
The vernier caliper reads 55.8 mm
